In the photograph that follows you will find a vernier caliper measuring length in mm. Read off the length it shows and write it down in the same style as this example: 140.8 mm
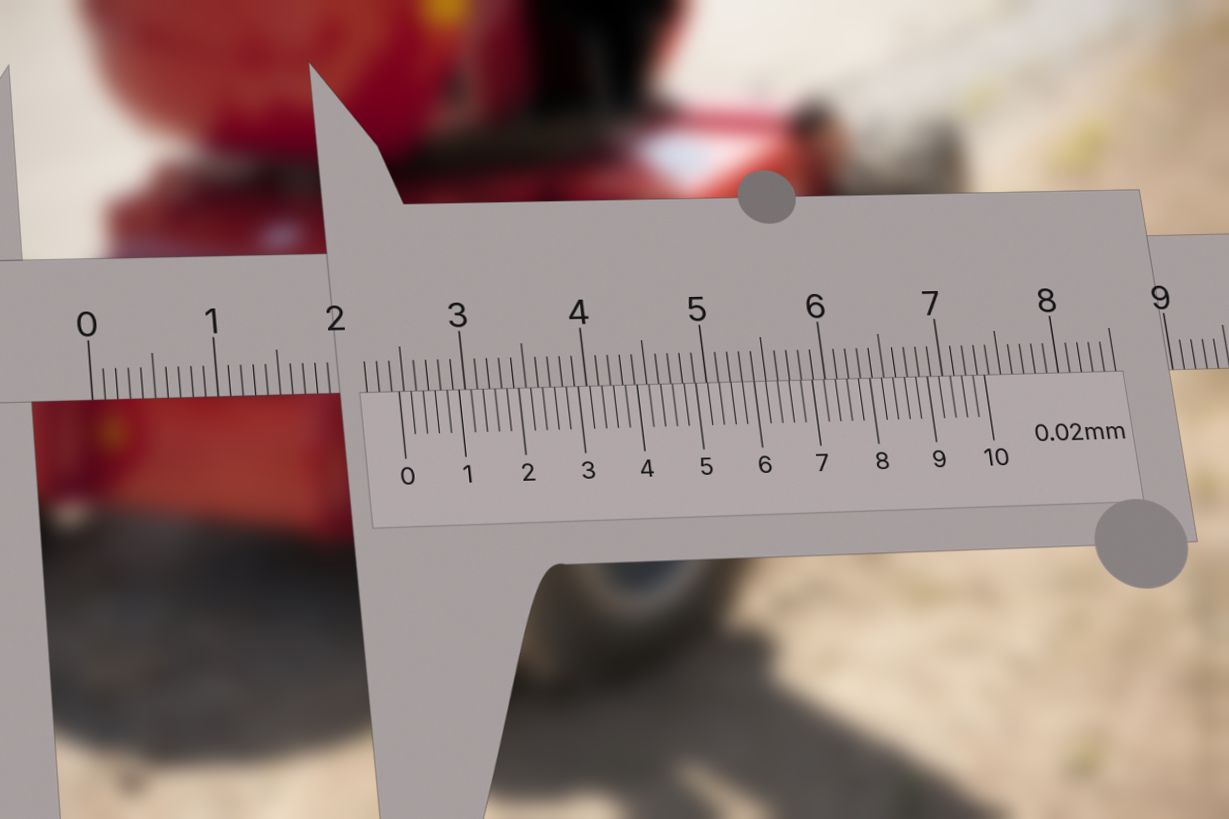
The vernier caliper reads 24.6 mm
